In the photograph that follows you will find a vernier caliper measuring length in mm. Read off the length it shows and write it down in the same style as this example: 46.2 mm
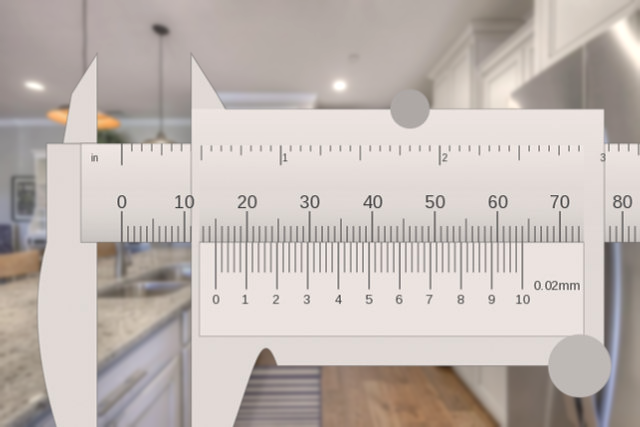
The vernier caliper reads 15.0 mm
